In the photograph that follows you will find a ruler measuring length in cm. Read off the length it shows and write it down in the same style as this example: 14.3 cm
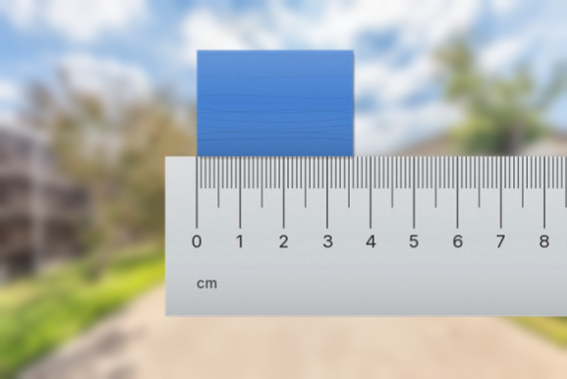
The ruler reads 3.6 cm
